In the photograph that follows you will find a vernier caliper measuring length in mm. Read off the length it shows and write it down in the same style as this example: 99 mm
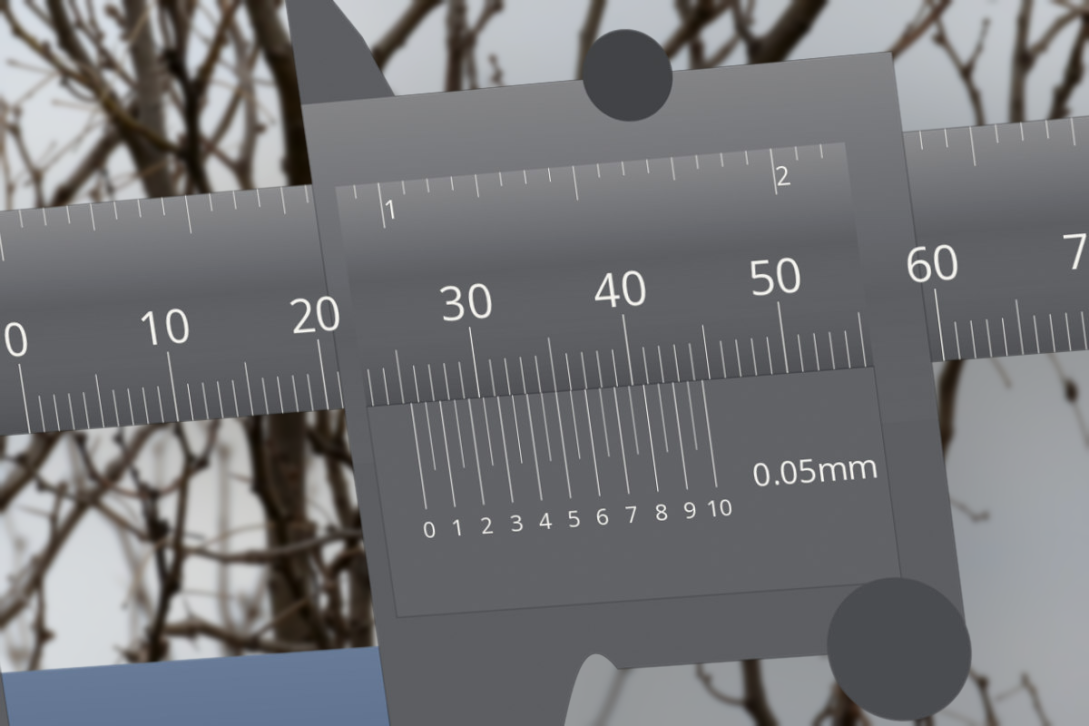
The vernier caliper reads 25.5 mm
